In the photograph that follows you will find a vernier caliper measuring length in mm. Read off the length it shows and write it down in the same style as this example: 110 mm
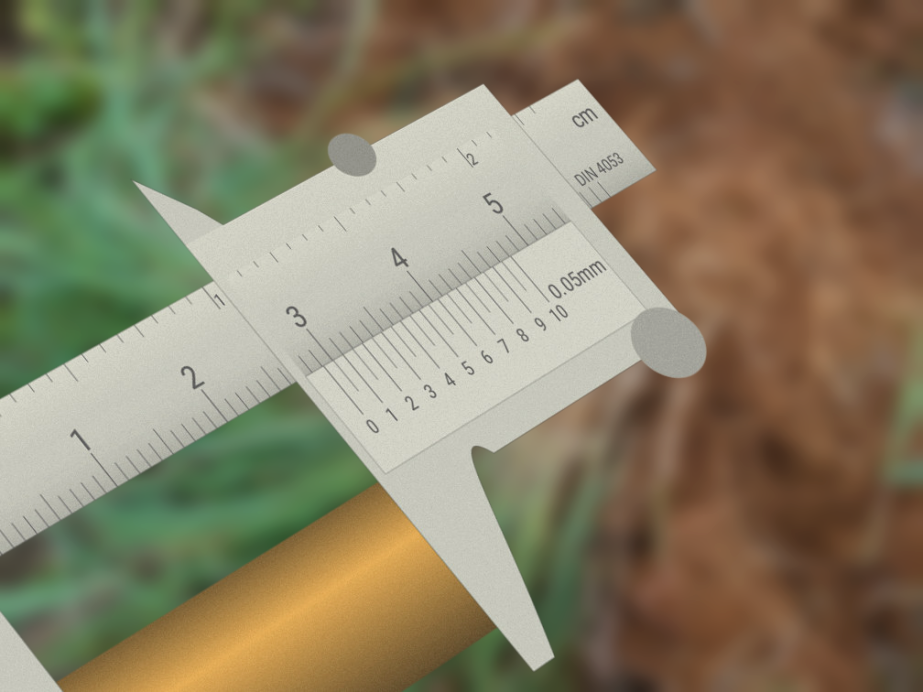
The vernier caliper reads 29.1 mm
